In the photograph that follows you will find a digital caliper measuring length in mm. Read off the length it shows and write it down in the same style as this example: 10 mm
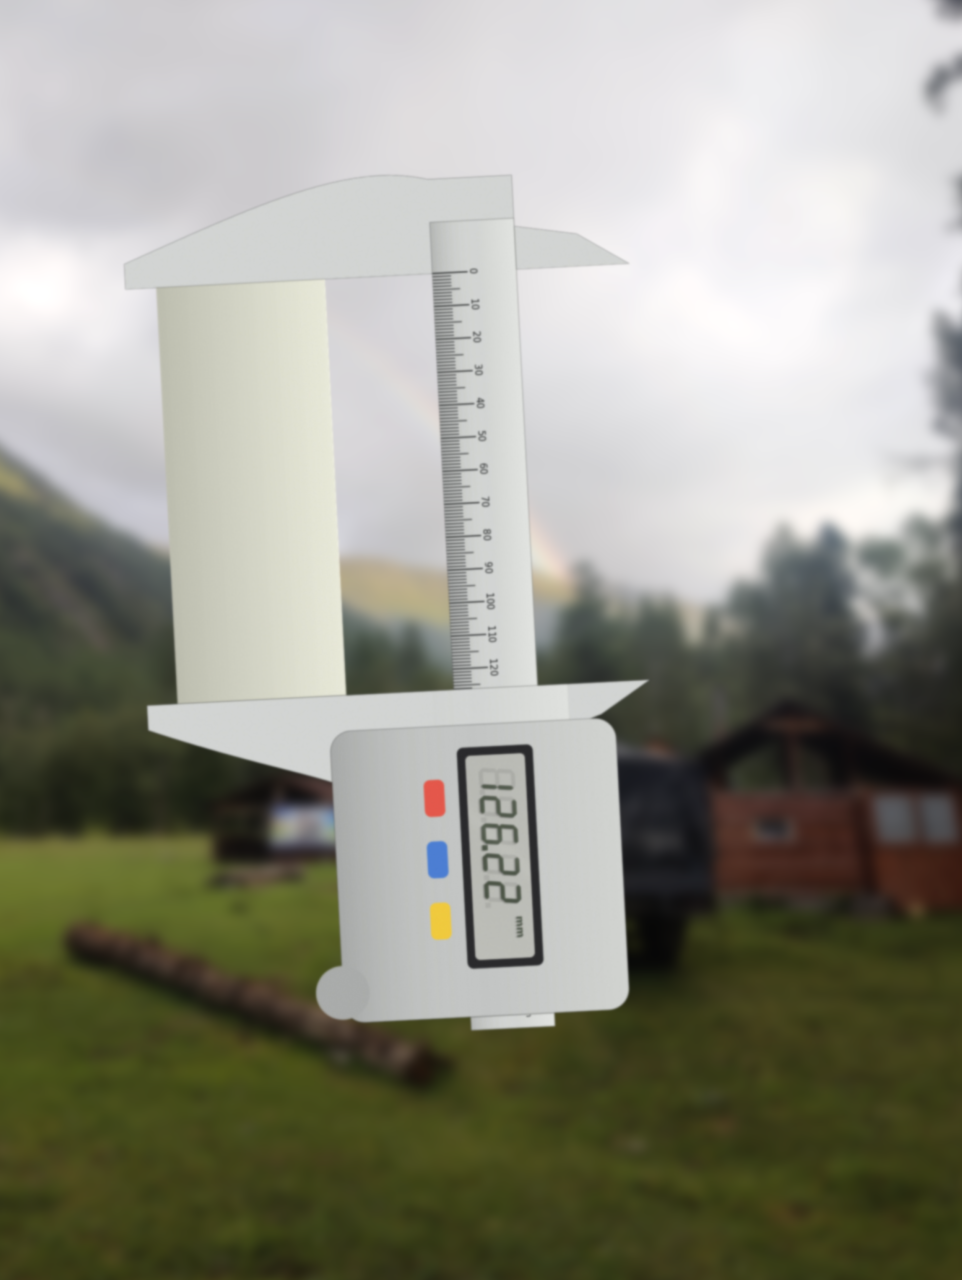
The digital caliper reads 126.22 mm
